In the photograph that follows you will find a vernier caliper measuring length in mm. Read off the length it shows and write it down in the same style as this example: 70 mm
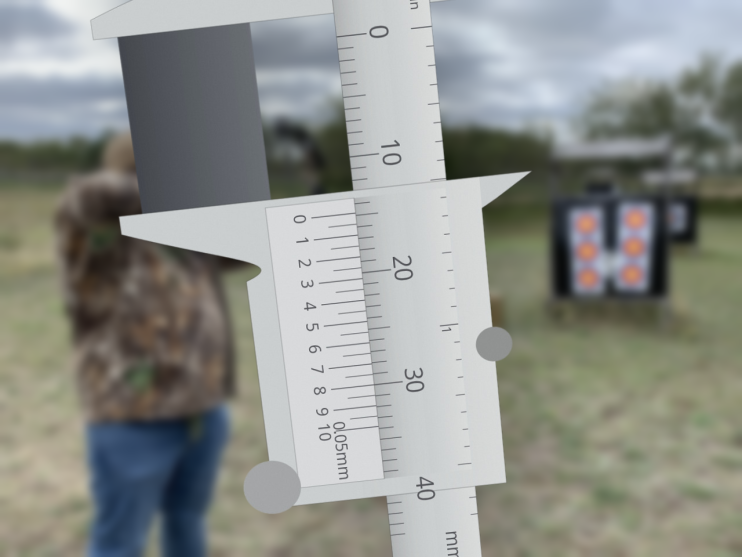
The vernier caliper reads 14.8 mm
